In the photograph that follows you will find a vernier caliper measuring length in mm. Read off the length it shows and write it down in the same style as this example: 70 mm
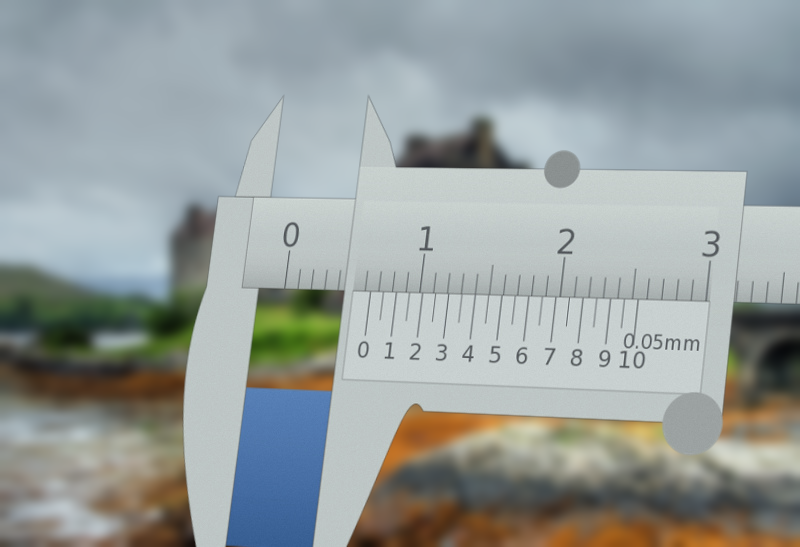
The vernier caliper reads 6.4 mm
